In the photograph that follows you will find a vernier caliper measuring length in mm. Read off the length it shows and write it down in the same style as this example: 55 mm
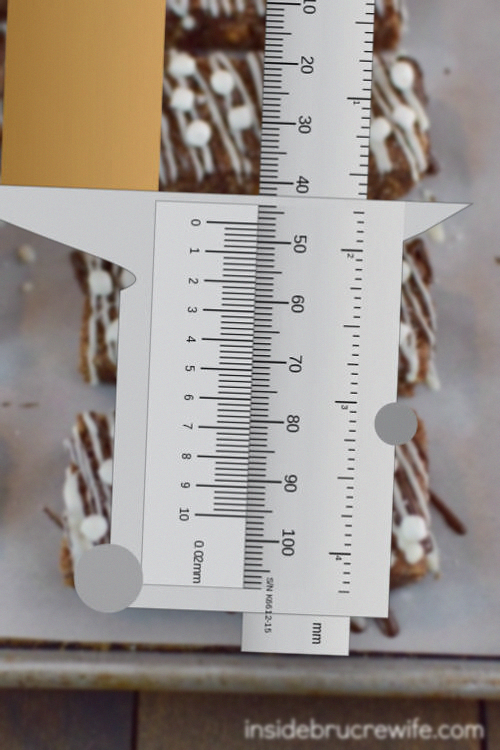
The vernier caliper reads 47.0 mm
